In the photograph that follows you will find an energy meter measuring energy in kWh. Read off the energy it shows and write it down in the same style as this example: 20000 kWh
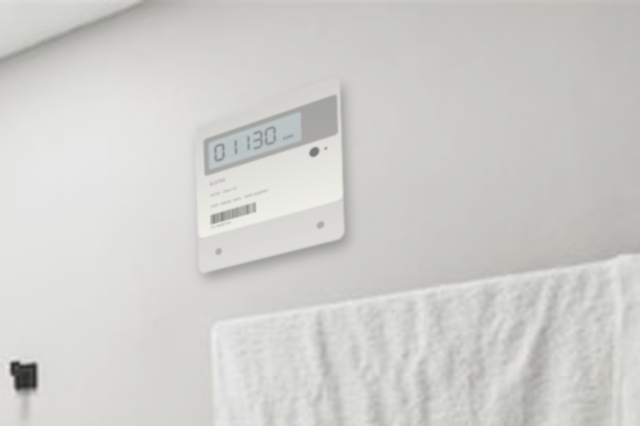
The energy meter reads 1130 kWh
